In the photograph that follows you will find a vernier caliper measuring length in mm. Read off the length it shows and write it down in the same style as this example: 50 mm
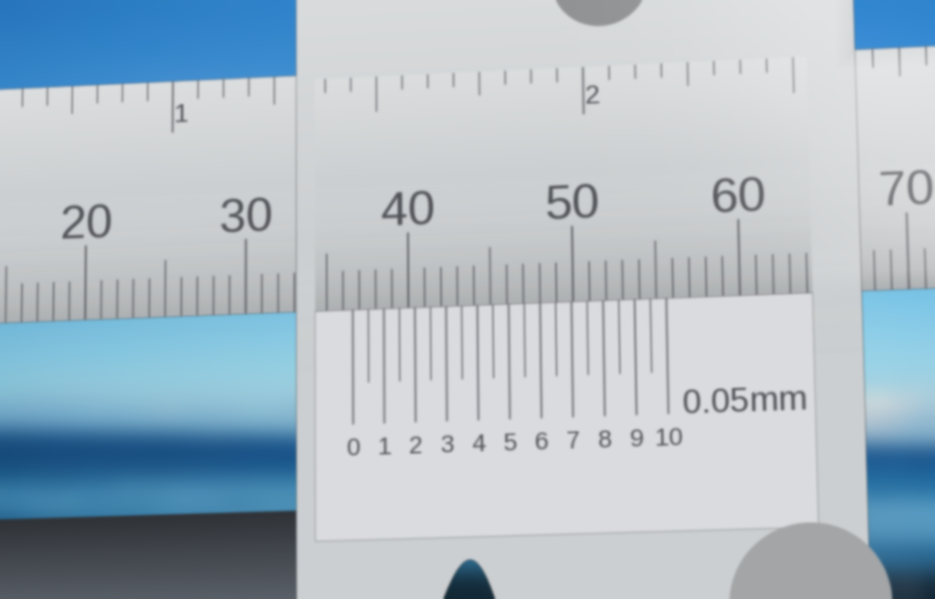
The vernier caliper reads 36.6 mm
